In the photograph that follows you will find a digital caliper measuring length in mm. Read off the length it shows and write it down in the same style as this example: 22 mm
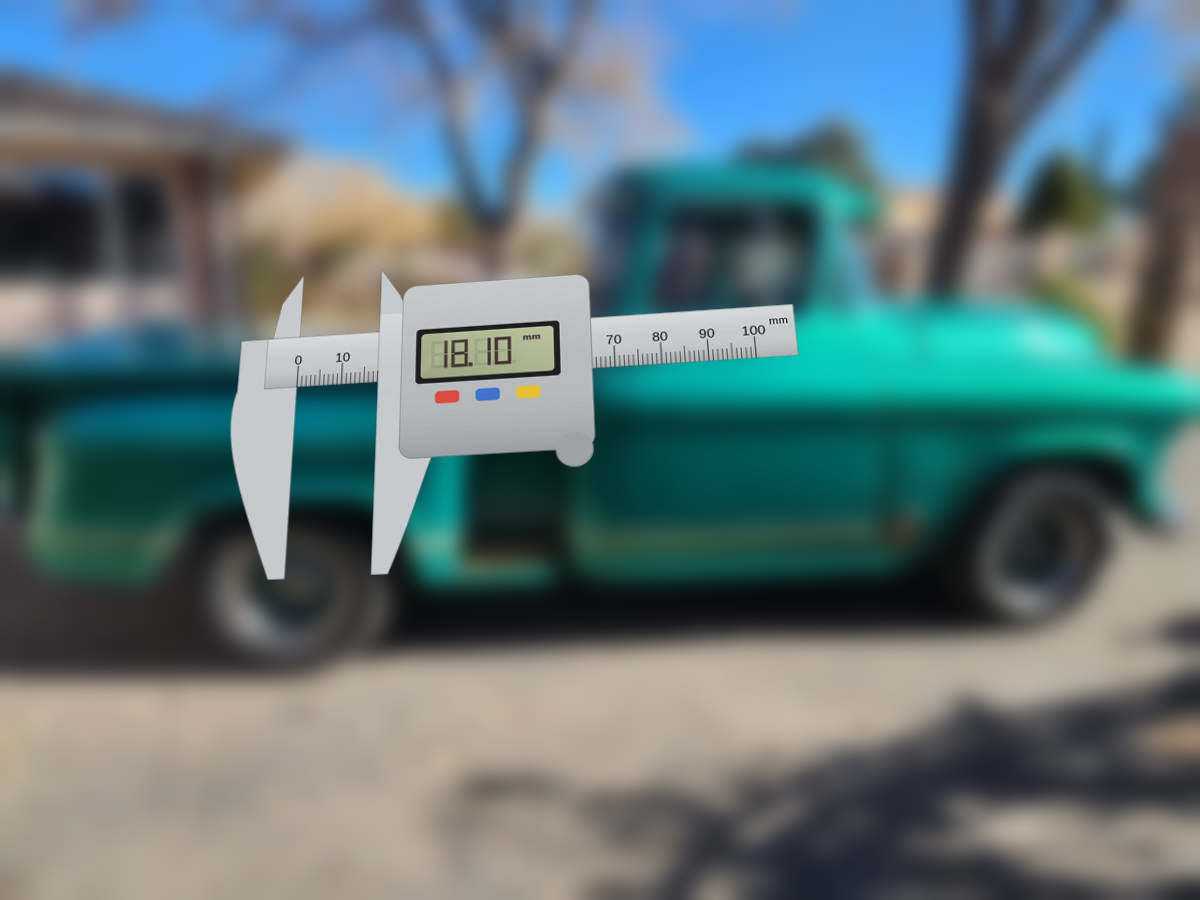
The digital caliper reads 18.10 mm
